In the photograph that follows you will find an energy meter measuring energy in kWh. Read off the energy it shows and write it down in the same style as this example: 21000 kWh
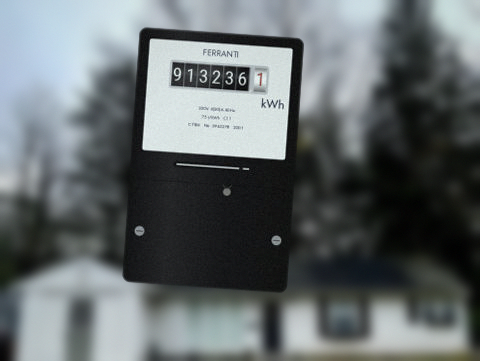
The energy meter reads 913236.1 kWh
